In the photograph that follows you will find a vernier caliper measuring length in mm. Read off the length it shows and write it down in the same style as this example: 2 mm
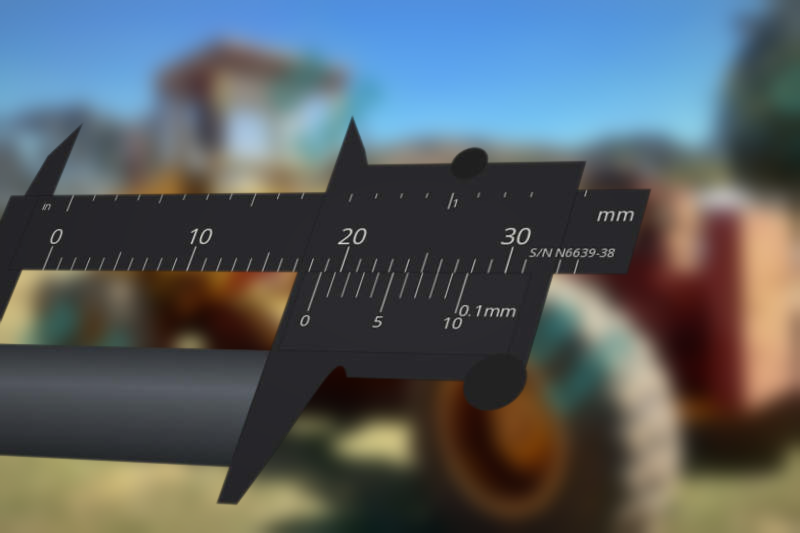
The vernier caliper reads 18.8 mm
